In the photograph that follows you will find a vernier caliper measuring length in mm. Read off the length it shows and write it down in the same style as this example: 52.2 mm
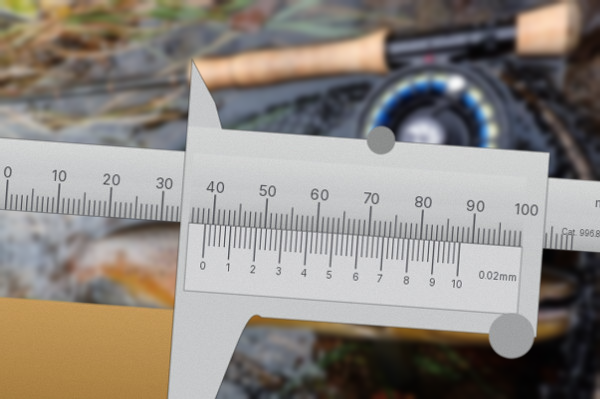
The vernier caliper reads 38.5 mm
